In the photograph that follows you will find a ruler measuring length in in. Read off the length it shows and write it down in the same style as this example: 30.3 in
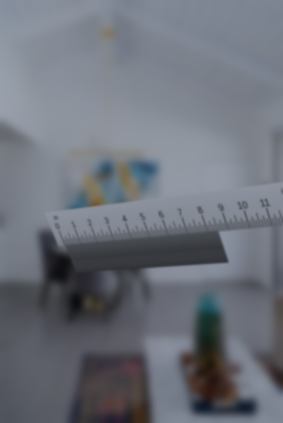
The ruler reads 8.5 in
